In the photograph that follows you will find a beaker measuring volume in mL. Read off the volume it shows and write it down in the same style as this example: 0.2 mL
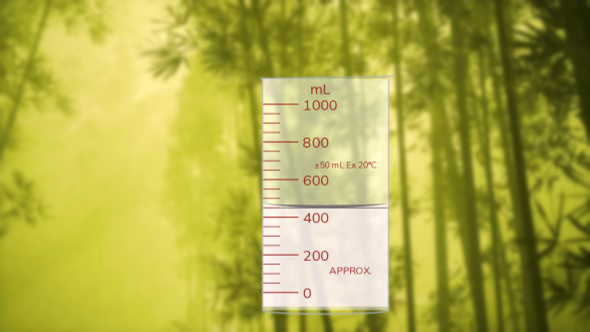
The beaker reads 450 mL
